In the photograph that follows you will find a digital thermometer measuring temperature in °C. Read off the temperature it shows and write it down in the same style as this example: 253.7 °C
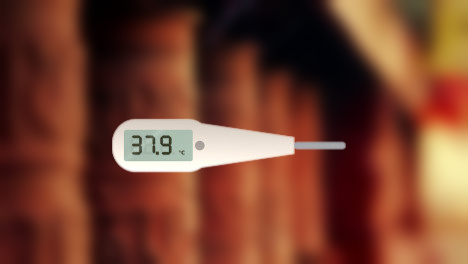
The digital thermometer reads 37.9 °C
